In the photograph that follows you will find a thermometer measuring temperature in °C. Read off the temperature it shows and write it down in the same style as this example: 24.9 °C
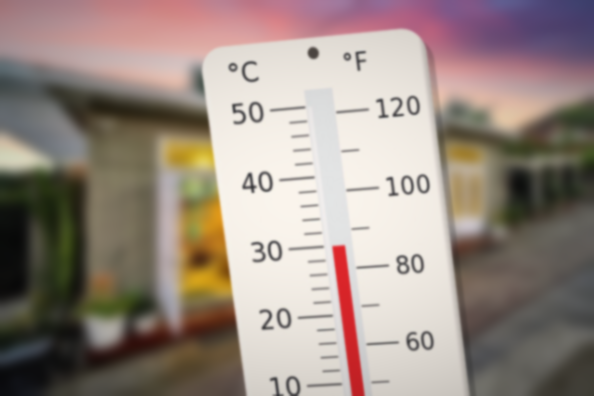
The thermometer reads 30 °C
